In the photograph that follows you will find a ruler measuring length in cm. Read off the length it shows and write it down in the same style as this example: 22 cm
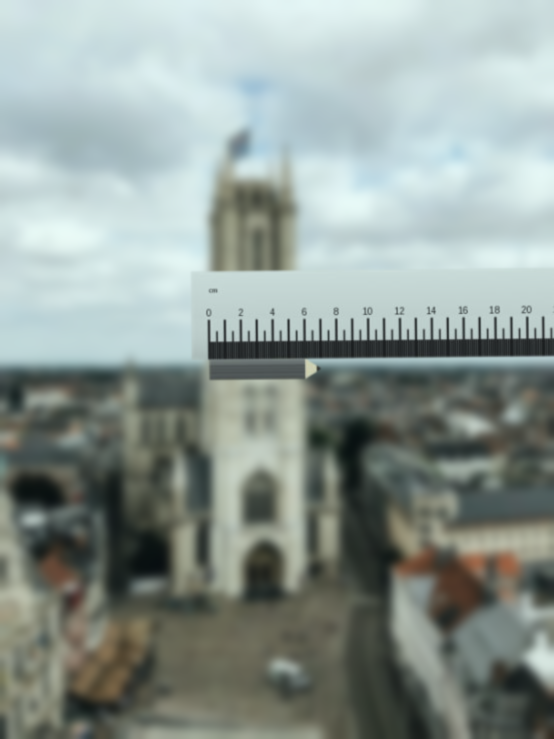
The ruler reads 7 cm
